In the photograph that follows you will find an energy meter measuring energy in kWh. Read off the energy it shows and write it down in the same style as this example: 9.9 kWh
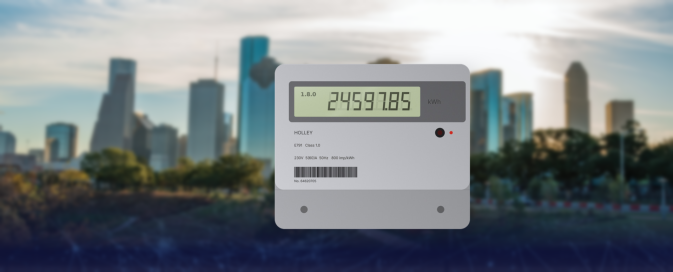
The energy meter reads 24597.85 kWh
